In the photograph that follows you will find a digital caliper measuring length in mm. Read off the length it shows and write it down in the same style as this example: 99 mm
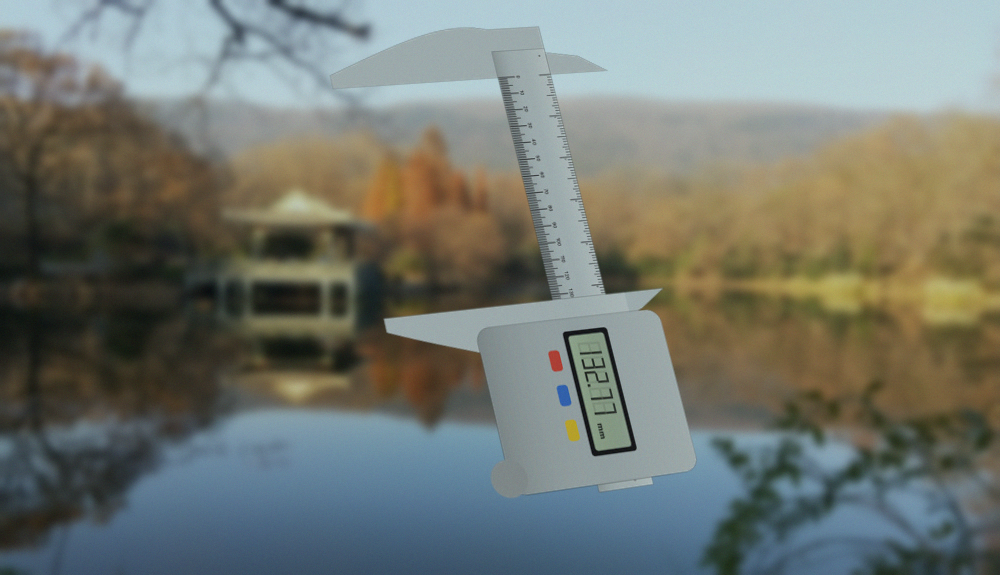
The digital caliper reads 132.77 mm
